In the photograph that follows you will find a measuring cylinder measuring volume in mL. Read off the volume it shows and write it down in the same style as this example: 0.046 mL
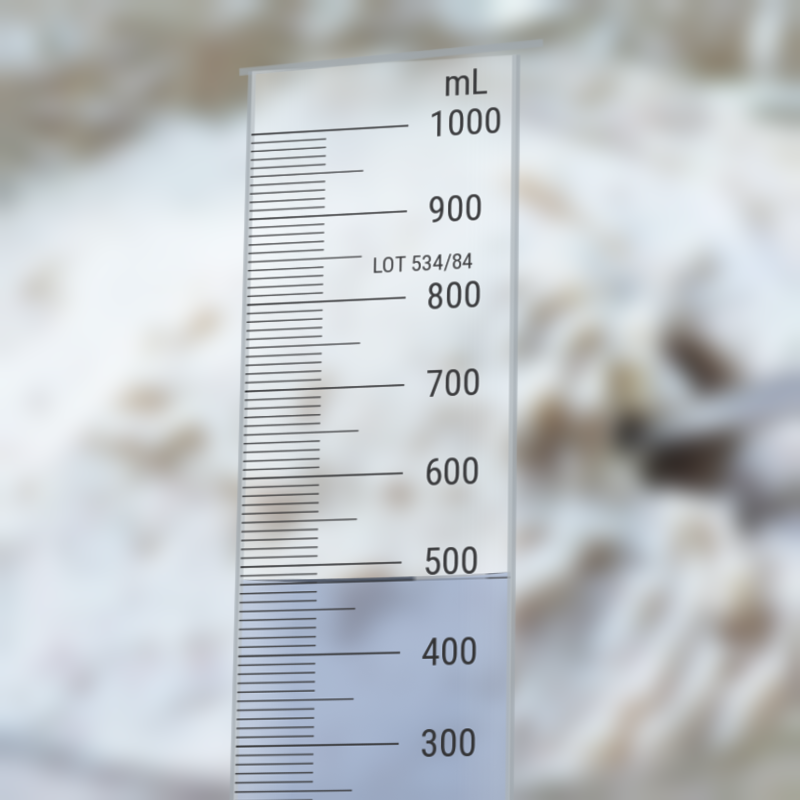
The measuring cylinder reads 480 mL
